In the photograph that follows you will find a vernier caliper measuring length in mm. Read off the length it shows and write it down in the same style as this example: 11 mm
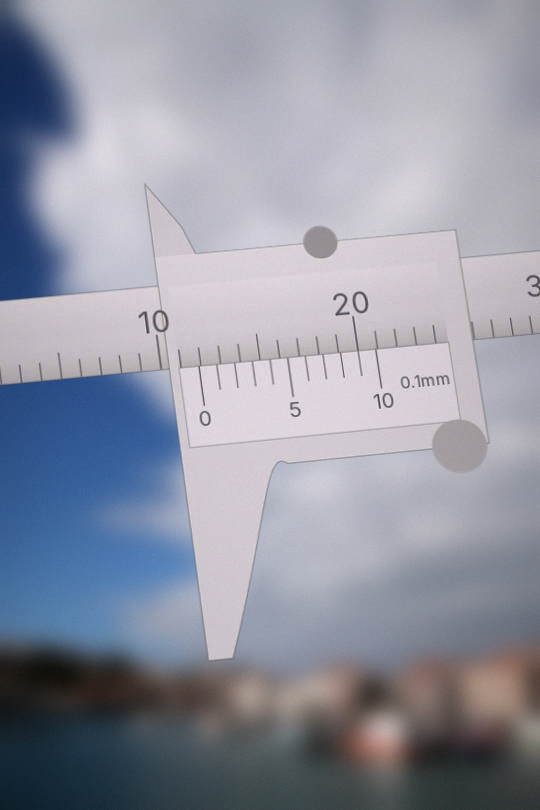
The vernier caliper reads 11.9 mm
